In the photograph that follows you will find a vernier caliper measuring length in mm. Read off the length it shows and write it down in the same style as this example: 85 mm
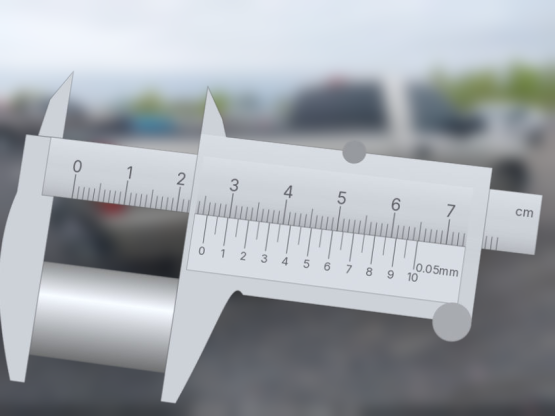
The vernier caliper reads 25.8 mm
